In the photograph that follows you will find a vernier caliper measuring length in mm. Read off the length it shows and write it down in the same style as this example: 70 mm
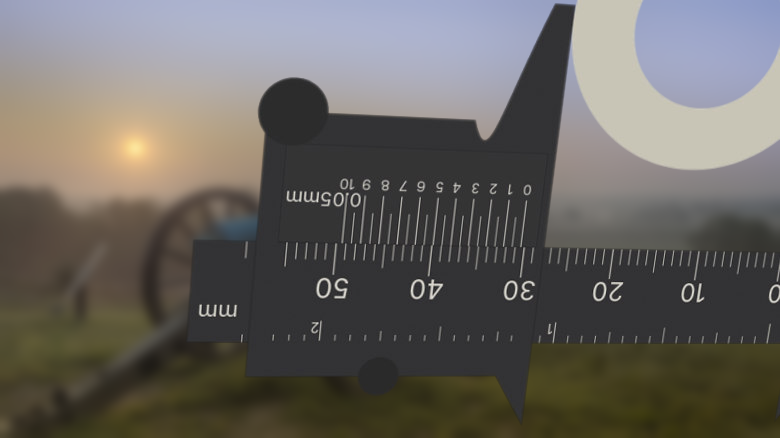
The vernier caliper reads 30.4 mm
